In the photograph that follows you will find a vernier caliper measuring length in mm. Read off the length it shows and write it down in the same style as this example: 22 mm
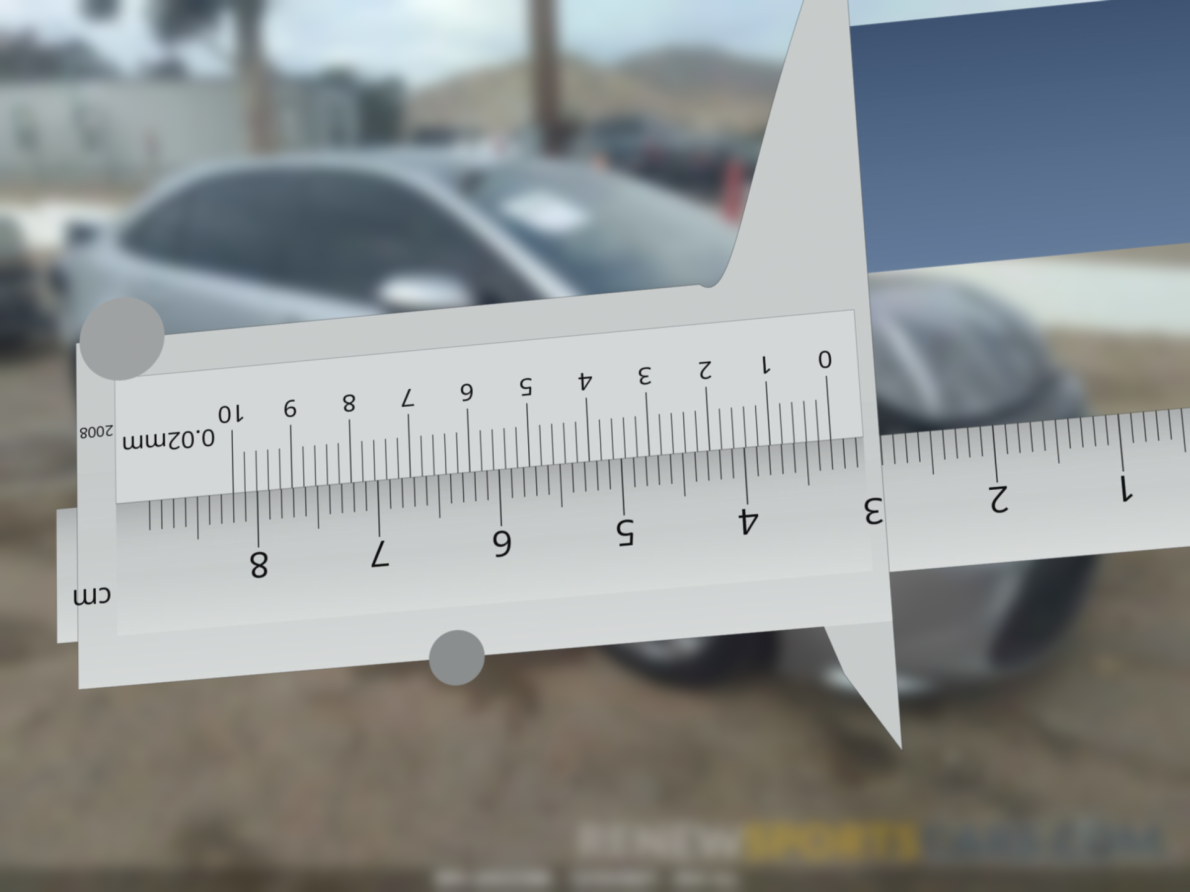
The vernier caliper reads 33.0 mm
